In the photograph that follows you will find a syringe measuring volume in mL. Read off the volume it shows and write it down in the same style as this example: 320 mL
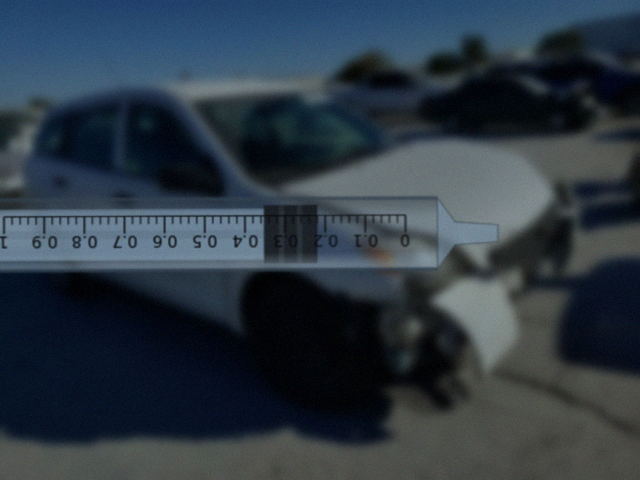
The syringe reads 0.22 mL
